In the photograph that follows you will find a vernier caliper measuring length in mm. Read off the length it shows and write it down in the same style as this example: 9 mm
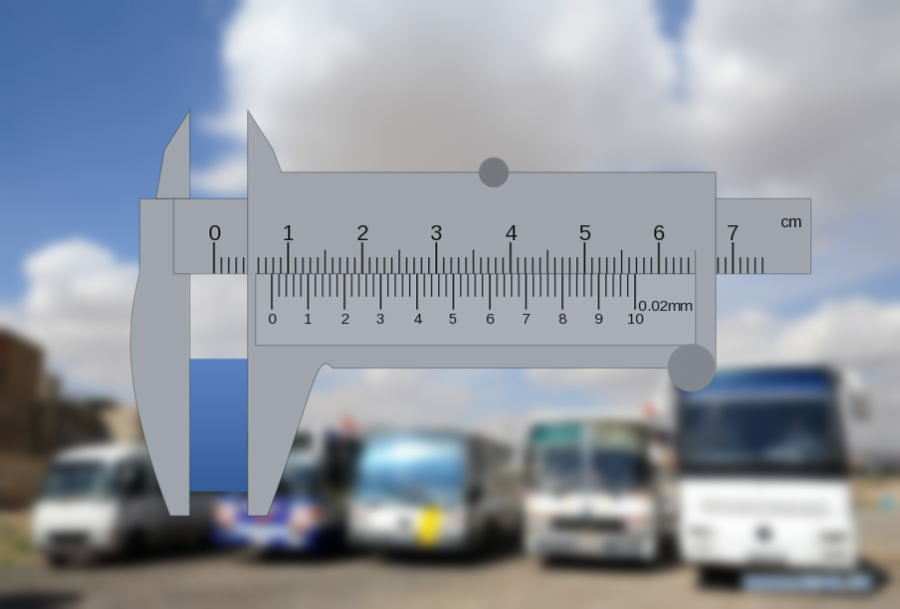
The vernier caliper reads 7.8 mm
